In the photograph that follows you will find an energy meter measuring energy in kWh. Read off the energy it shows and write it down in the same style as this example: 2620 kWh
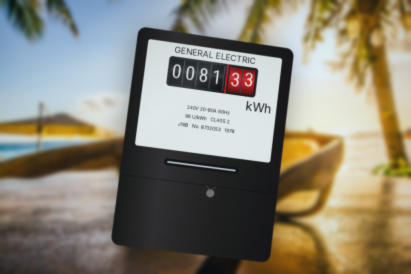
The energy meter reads 81.33 kWh
